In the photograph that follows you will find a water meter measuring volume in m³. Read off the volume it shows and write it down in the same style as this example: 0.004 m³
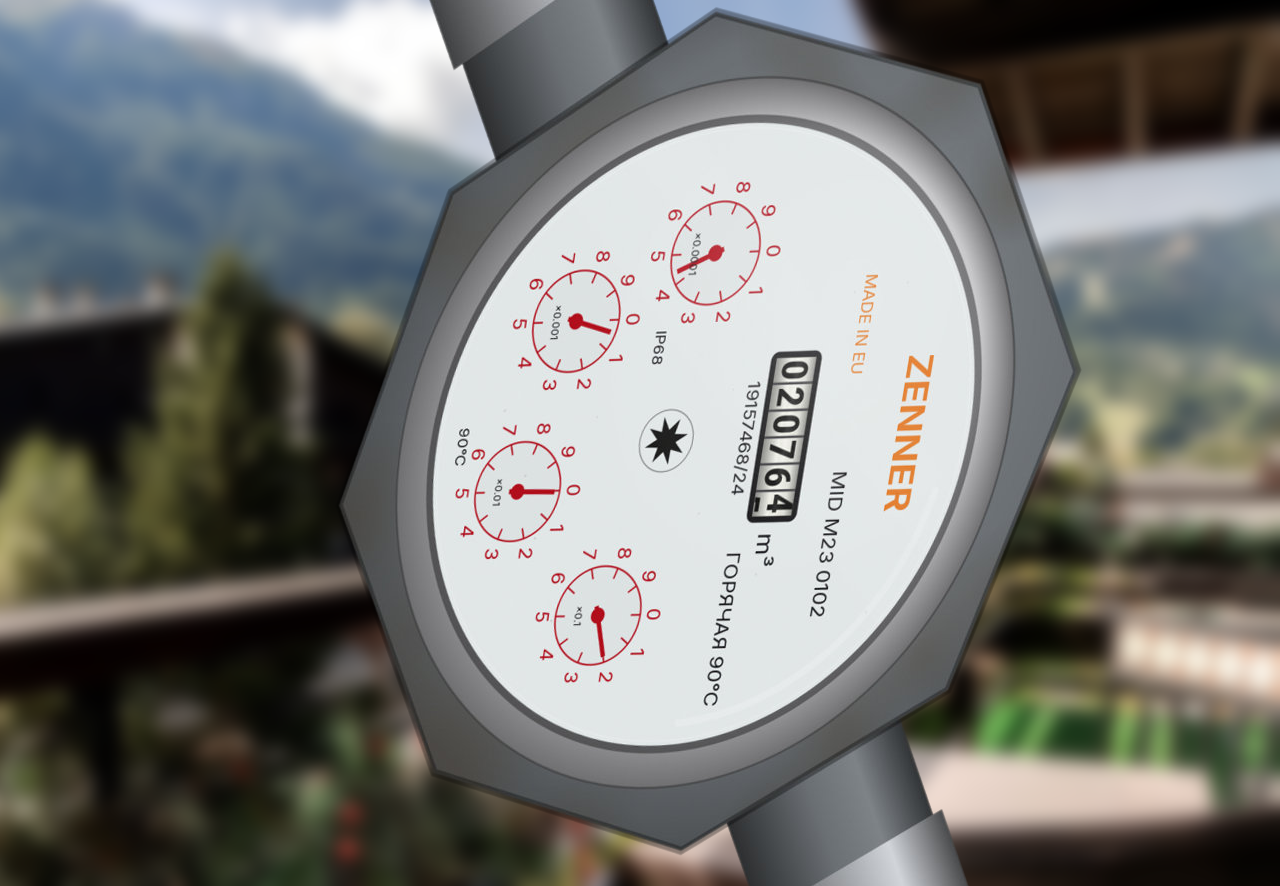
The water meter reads 20764.2004 m³
